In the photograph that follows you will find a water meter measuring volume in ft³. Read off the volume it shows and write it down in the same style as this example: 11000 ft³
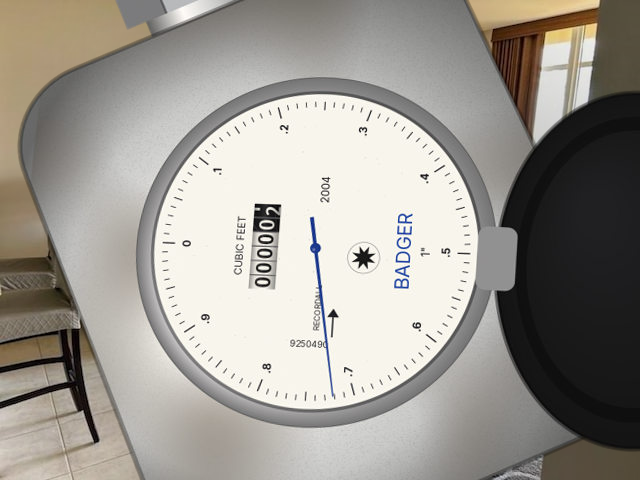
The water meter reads 1.72 ft³
